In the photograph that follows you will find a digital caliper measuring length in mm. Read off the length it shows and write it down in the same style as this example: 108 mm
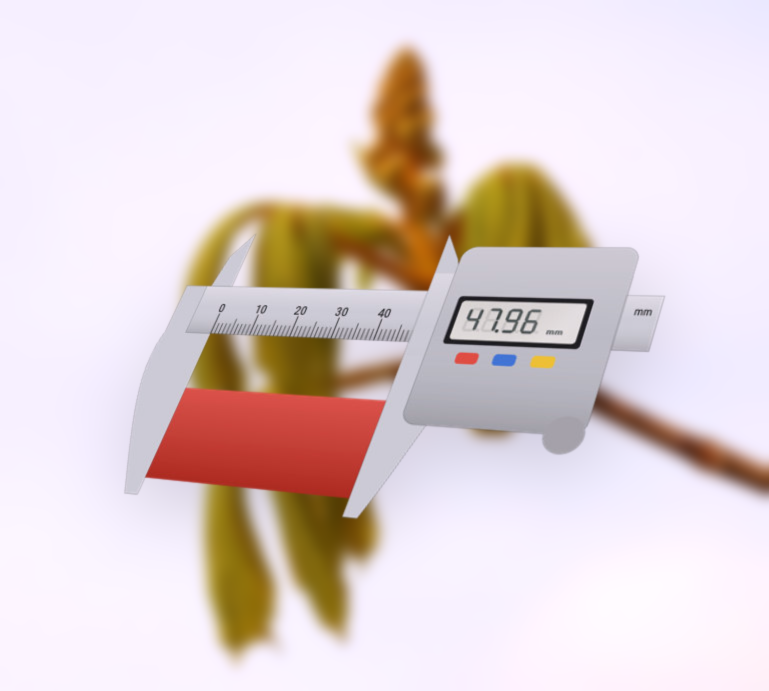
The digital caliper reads 47.96 mm
